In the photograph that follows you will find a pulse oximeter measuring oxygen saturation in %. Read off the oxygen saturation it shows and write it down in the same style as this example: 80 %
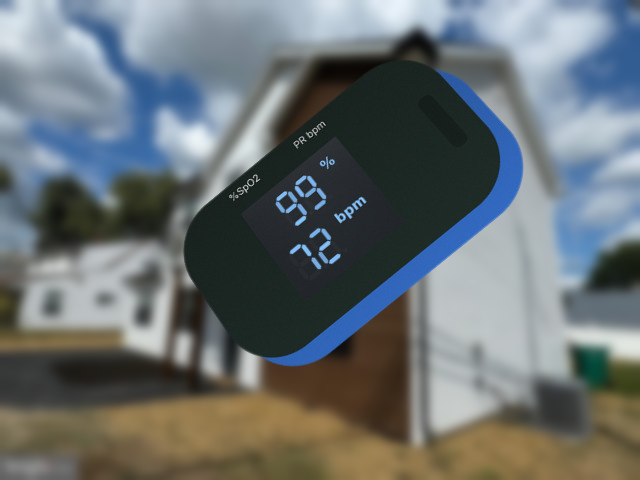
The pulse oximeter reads 99 %
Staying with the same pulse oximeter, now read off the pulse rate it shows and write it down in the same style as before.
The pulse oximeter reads 72 bpm
